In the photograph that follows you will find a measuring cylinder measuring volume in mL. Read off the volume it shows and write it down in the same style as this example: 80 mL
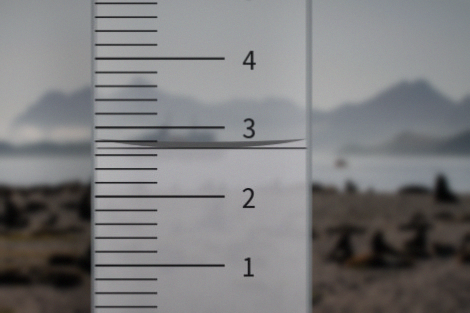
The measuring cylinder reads 2.7 mL
